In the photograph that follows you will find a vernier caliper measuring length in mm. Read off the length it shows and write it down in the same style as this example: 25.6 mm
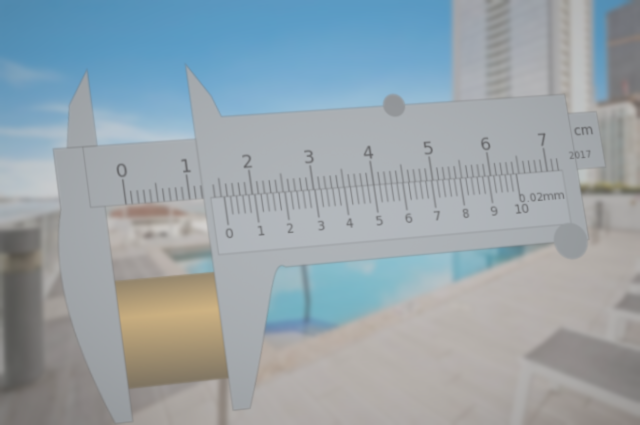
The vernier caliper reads 15.5 mm
